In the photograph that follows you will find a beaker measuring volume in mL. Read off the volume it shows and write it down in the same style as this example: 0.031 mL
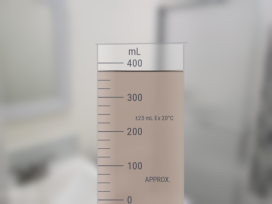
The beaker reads 375 mL
